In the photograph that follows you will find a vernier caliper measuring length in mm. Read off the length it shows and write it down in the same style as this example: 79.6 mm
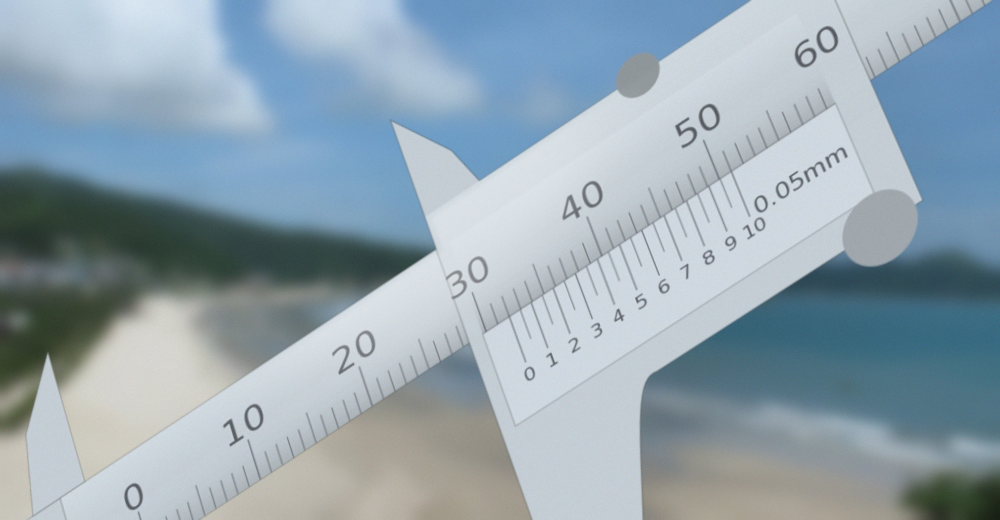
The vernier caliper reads 32.0 mm
